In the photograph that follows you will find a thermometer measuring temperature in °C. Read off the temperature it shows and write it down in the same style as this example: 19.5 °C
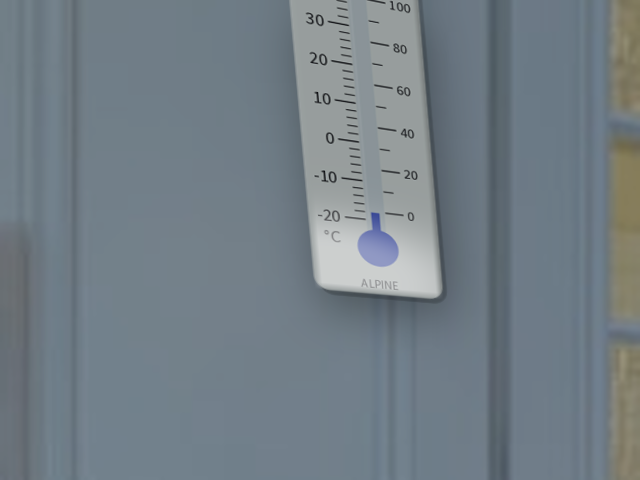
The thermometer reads -18 °C
